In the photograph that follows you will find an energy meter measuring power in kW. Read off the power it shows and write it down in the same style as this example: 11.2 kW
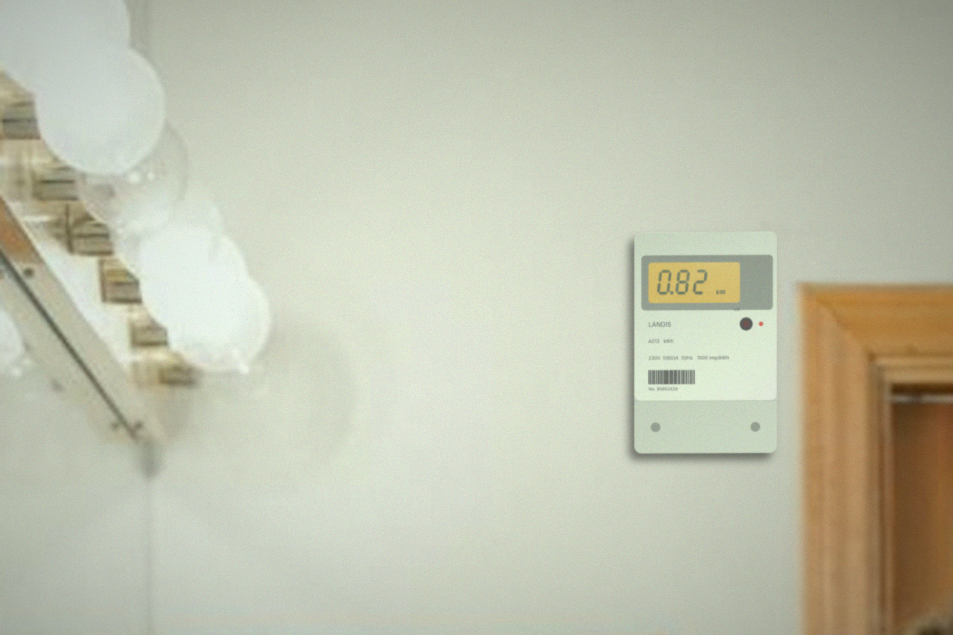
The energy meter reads 0.82 kW
